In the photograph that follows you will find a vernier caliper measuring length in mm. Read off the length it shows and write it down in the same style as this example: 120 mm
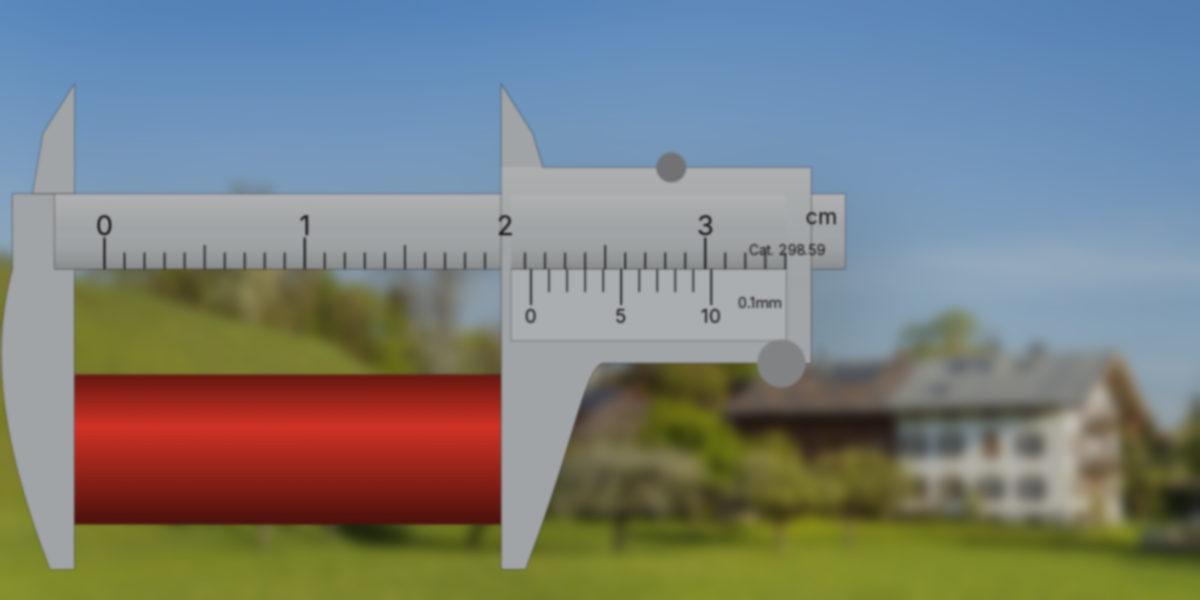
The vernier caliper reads 21.3 mm
